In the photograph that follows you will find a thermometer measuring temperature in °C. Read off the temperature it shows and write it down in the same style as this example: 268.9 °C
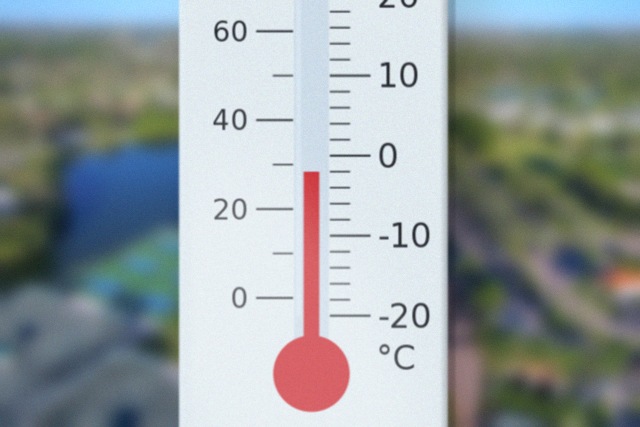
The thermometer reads -2 °C
